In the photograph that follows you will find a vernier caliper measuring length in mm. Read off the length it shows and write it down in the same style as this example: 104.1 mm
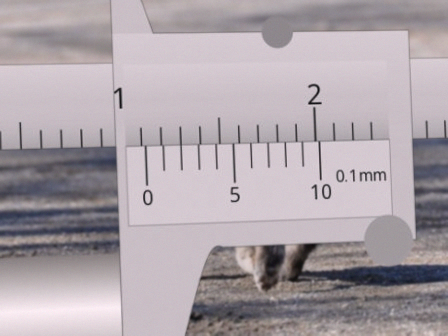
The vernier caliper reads 11.2 mm
